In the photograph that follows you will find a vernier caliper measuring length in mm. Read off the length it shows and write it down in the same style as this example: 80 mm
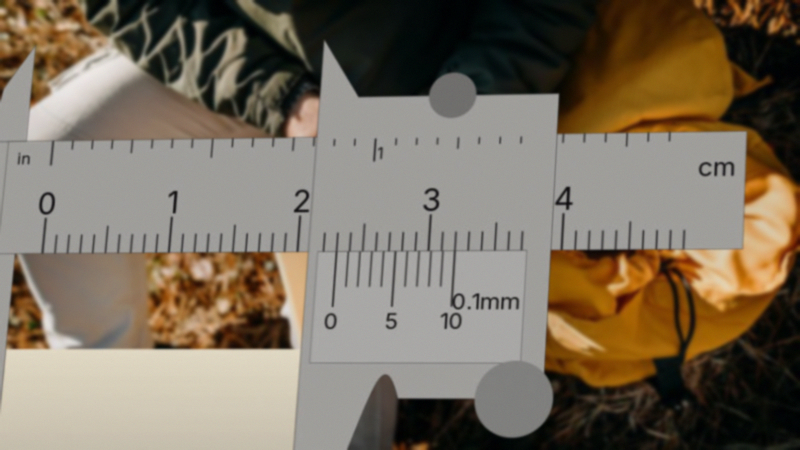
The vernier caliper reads 23.0 mm
